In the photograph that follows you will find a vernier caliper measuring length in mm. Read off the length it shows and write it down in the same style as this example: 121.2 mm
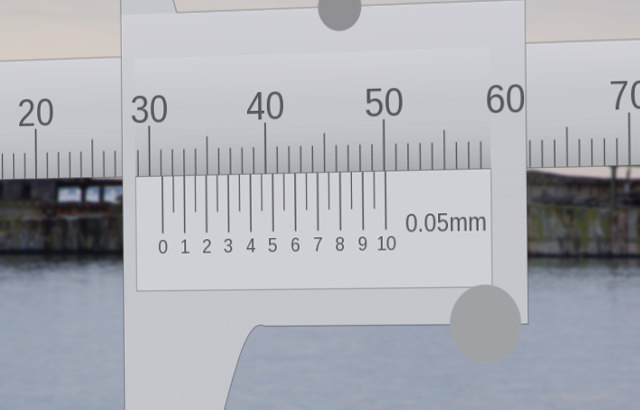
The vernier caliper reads 31.1 mm
